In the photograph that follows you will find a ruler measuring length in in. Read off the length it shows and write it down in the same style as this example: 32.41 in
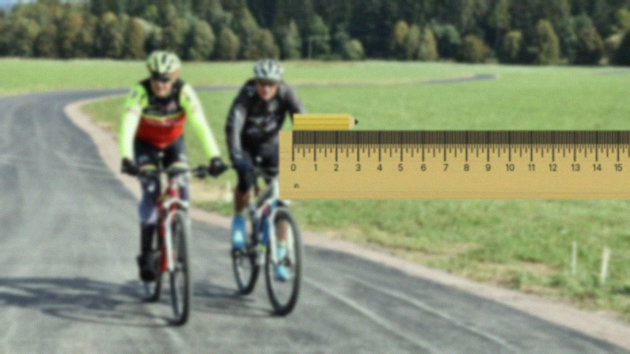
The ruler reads 3 in
